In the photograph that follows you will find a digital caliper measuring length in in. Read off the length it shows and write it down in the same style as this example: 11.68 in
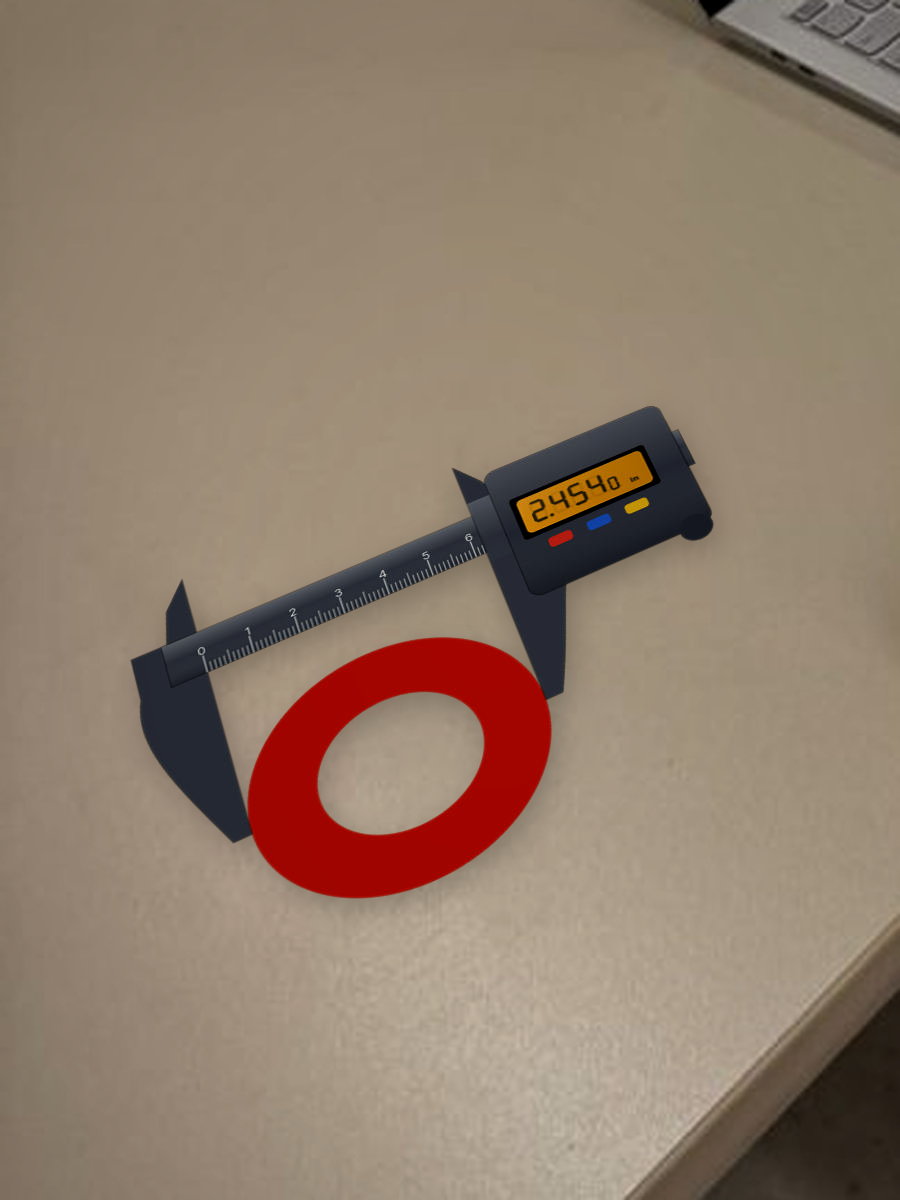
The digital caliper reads 2.4540 in
